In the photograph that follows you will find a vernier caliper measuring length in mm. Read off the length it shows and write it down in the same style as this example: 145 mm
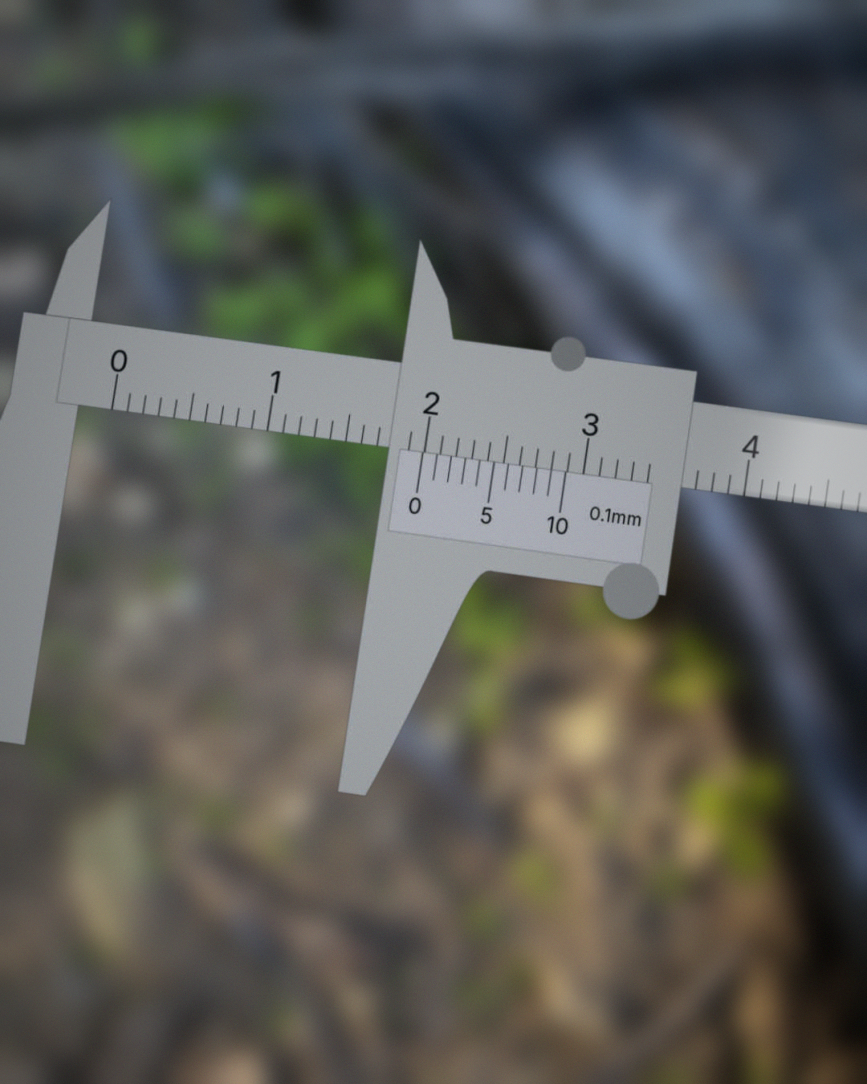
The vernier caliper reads 19.9 mm
